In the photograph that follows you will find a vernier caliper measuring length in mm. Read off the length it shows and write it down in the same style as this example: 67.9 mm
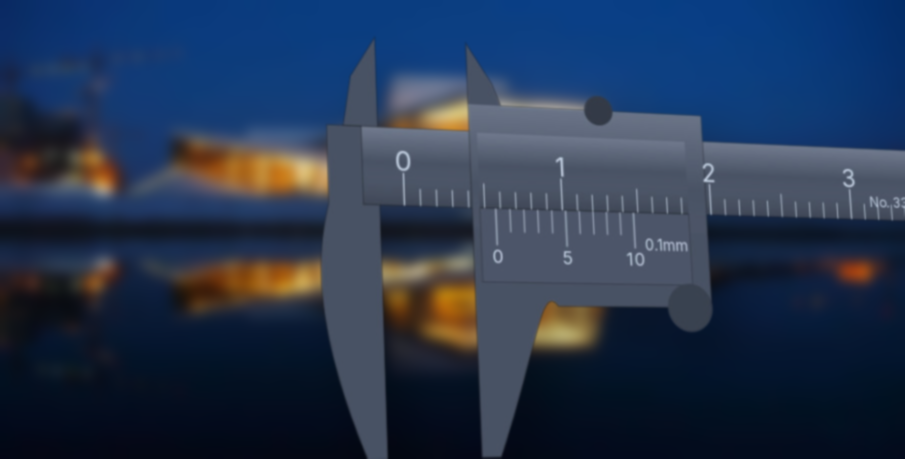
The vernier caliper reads 5.7 mm
